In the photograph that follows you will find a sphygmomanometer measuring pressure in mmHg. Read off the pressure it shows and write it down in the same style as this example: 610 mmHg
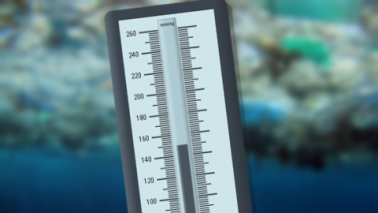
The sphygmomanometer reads 150 mmHg
